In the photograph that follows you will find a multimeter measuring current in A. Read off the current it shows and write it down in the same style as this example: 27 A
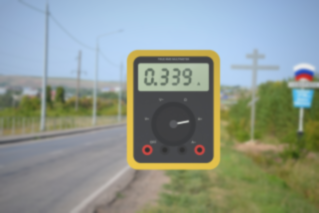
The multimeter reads 0.339 A
